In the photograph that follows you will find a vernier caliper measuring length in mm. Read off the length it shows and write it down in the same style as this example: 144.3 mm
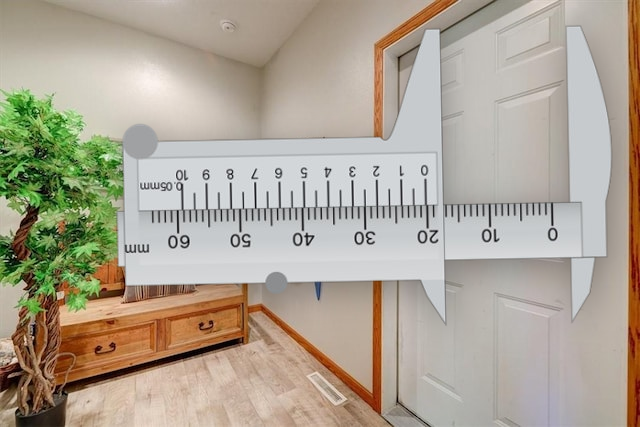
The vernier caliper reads 20.2 mm
